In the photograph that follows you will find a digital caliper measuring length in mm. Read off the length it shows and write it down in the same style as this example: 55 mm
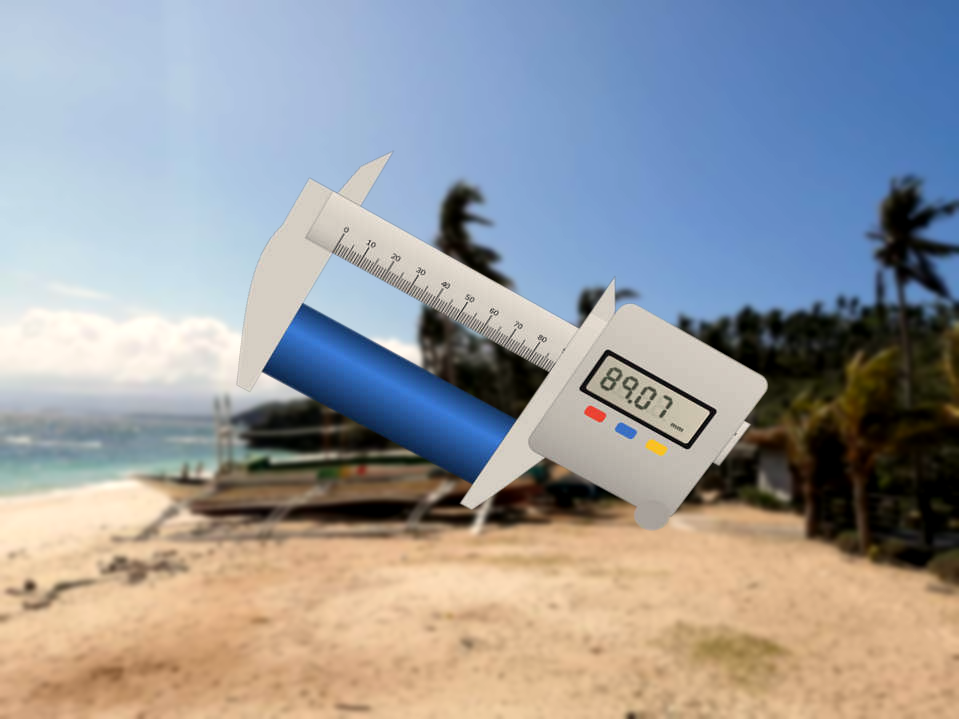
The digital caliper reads 89.07 mm
